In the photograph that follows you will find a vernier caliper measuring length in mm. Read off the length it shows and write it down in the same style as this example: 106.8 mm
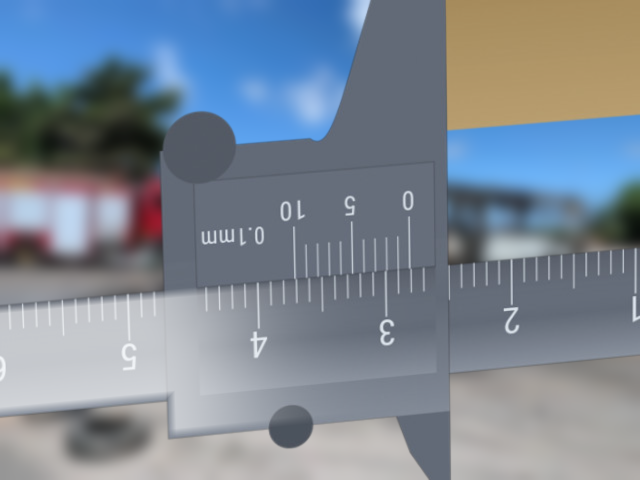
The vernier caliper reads 28.1 mm
